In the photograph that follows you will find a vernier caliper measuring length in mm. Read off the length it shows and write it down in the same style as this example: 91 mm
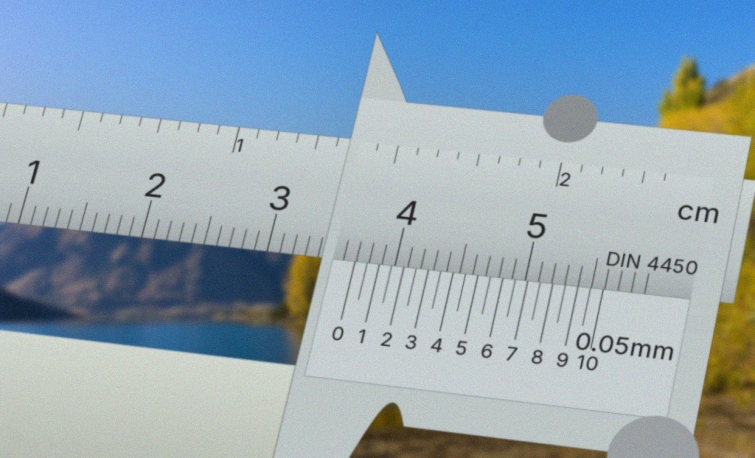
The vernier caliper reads 36.9 mm
